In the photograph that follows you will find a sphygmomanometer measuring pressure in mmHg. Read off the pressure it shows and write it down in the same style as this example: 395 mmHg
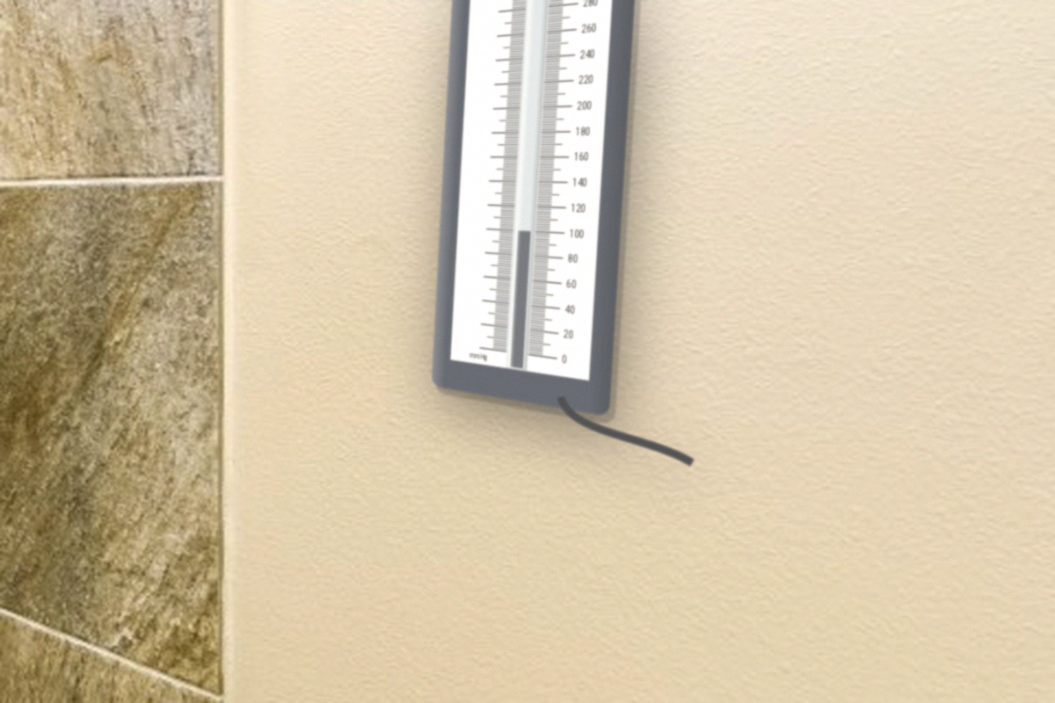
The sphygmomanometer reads 100 mmHg
